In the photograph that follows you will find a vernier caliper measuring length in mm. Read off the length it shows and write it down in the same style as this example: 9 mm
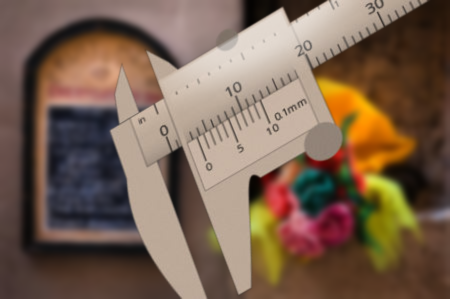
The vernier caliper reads 3.6 mm
